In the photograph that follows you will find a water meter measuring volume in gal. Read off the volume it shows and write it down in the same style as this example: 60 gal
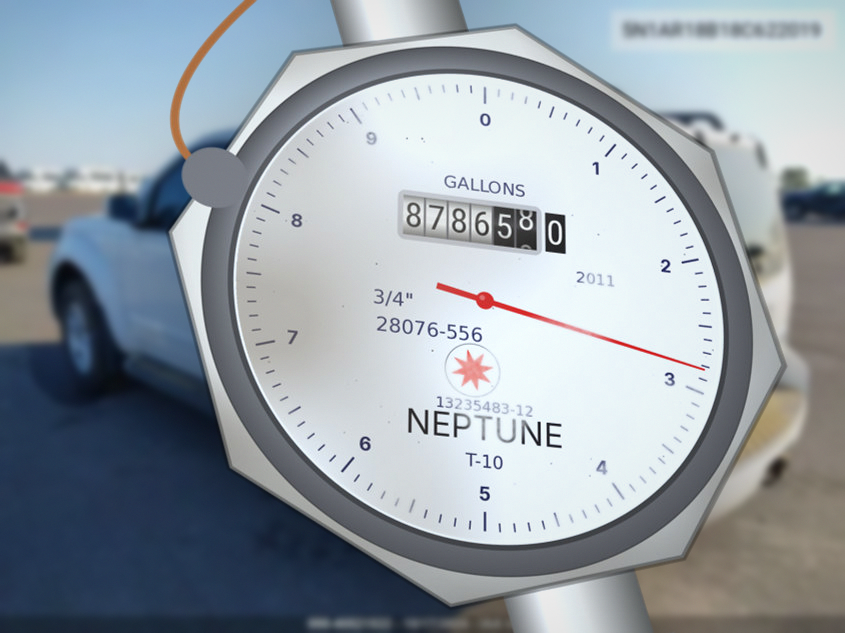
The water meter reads 8786582.8 gal
